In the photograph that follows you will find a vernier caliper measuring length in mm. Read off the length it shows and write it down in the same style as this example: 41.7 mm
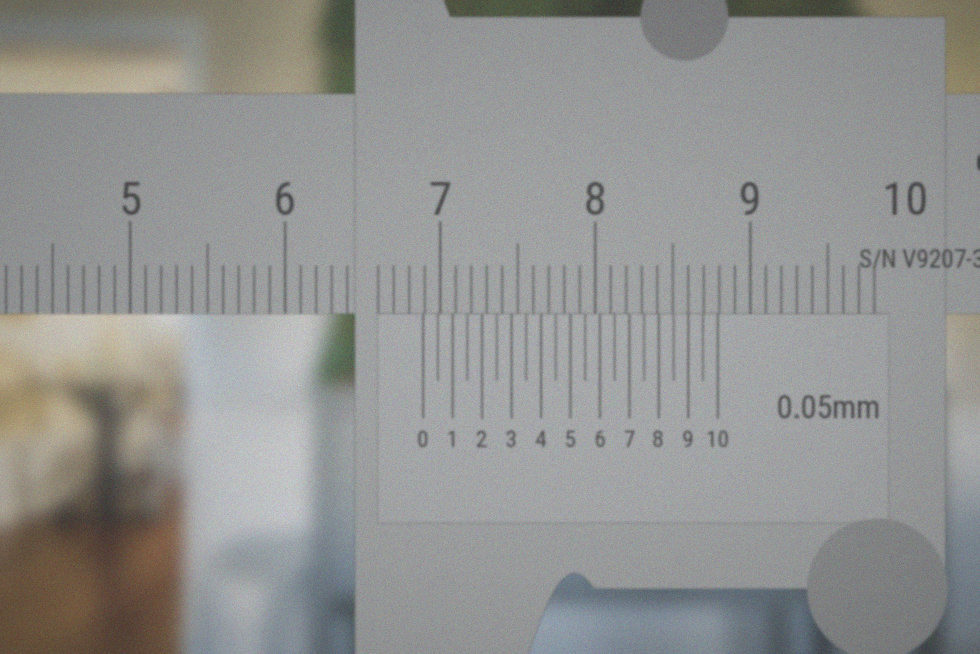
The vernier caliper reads 68.9 mm
